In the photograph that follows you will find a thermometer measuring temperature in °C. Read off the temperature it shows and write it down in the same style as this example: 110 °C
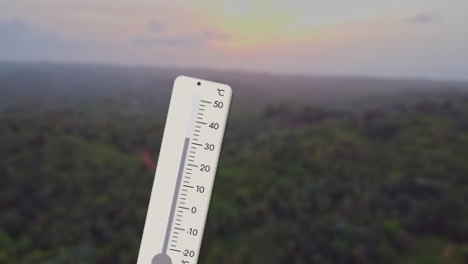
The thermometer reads 32 °C
